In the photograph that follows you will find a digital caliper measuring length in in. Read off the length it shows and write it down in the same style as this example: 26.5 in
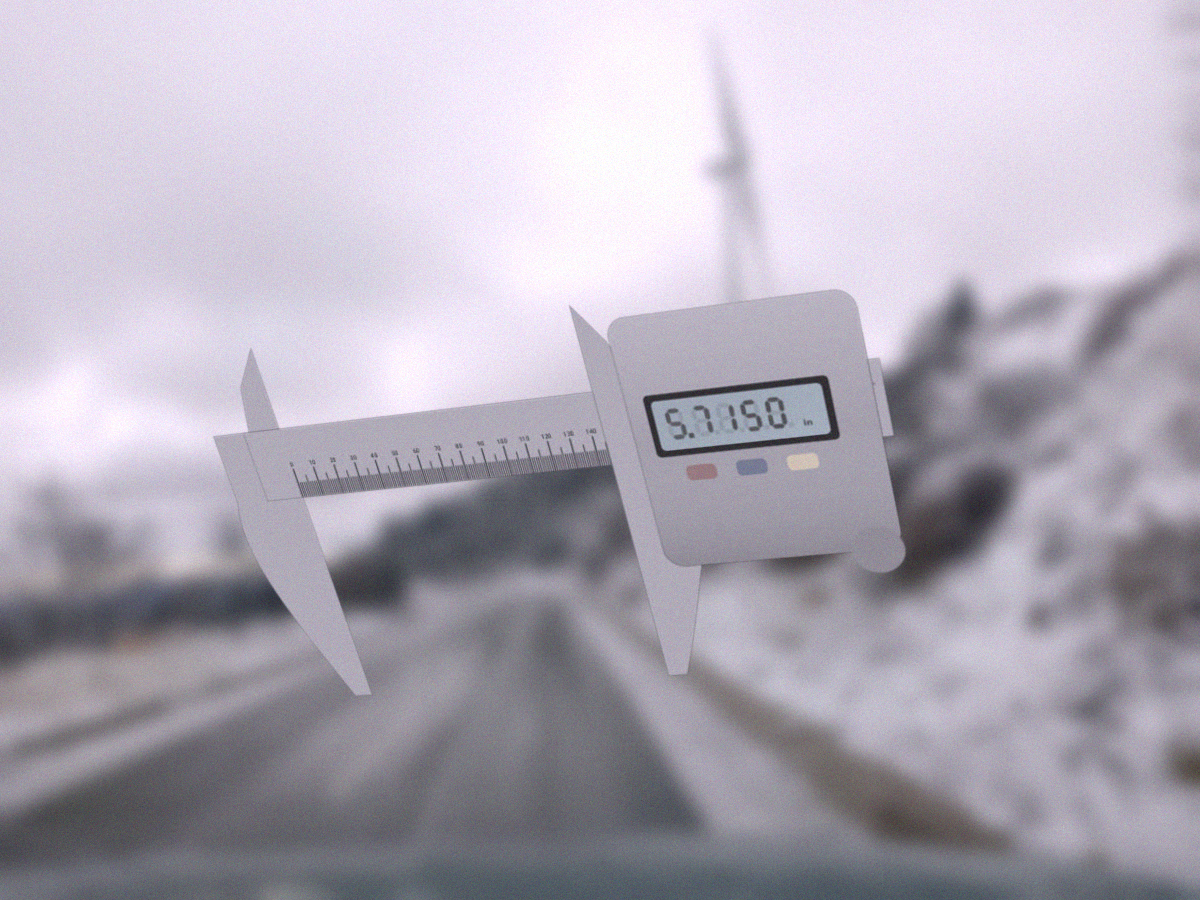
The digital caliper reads 5.7150 in
